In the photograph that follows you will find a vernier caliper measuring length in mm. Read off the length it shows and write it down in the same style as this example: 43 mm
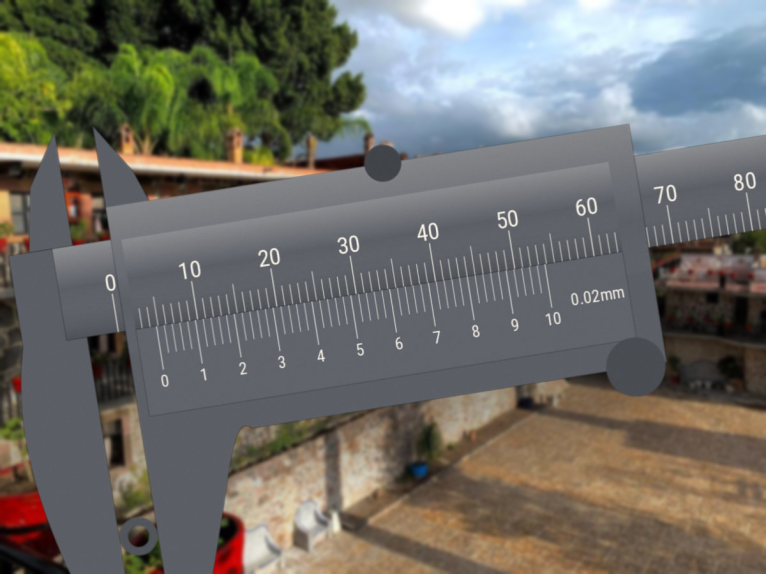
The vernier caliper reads 4.8 mm
